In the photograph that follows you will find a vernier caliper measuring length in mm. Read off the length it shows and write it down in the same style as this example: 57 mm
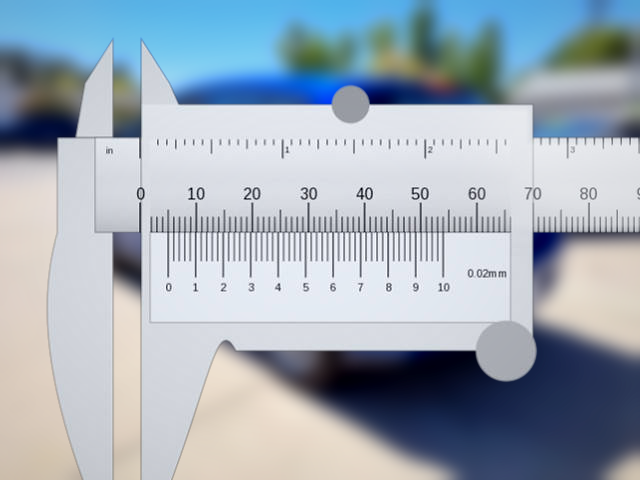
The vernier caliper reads 5.0 mm
